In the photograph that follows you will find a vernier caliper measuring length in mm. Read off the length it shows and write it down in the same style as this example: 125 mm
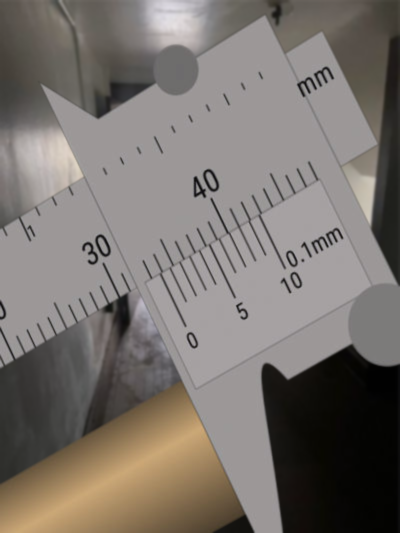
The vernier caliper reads 33.8 mm
